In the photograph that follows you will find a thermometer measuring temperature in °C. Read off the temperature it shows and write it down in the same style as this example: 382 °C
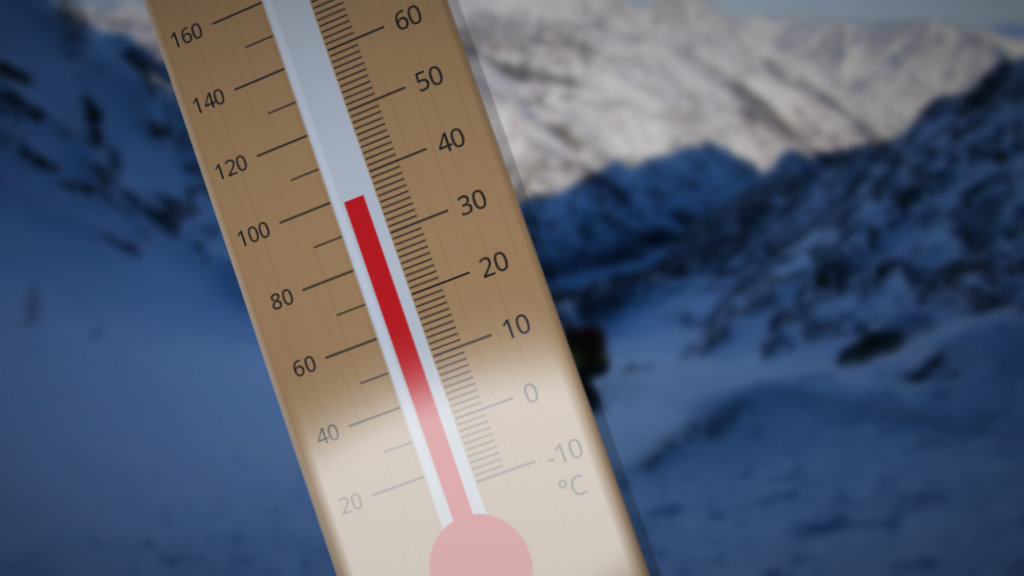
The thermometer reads 37 °C
